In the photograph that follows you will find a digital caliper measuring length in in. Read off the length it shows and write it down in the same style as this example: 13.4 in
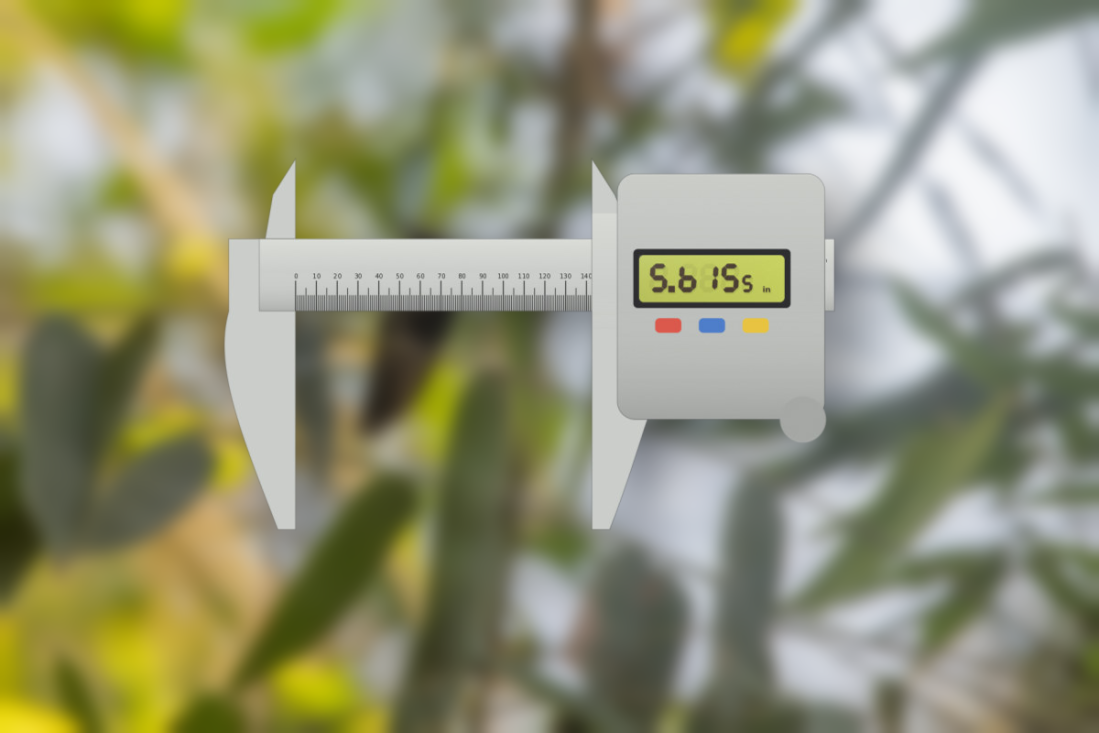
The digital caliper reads 5.6155 in
